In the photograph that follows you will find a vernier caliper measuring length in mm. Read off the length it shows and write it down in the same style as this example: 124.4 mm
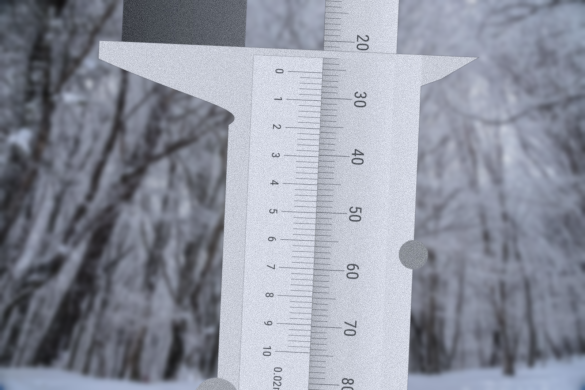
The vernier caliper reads 25.6 mm
